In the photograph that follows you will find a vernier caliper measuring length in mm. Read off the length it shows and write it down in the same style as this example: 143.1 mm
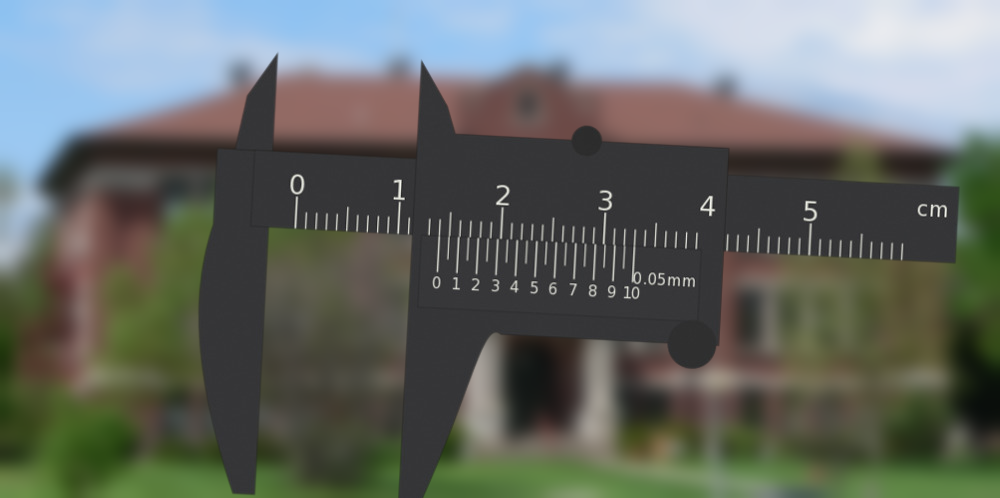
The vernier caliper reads 14.0 mm
